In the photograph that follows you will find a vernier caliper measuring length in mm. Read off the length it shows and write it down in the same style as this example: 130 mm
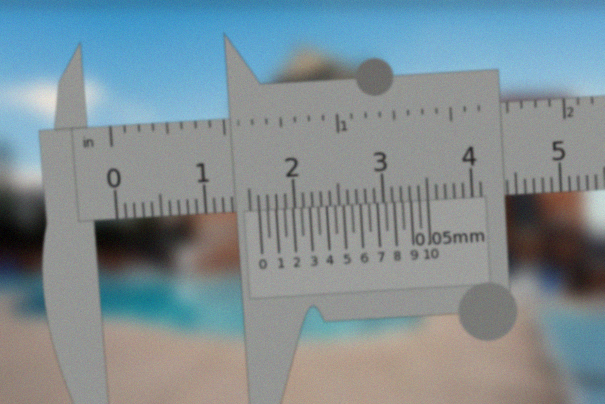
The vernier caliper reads 16.0 mm
